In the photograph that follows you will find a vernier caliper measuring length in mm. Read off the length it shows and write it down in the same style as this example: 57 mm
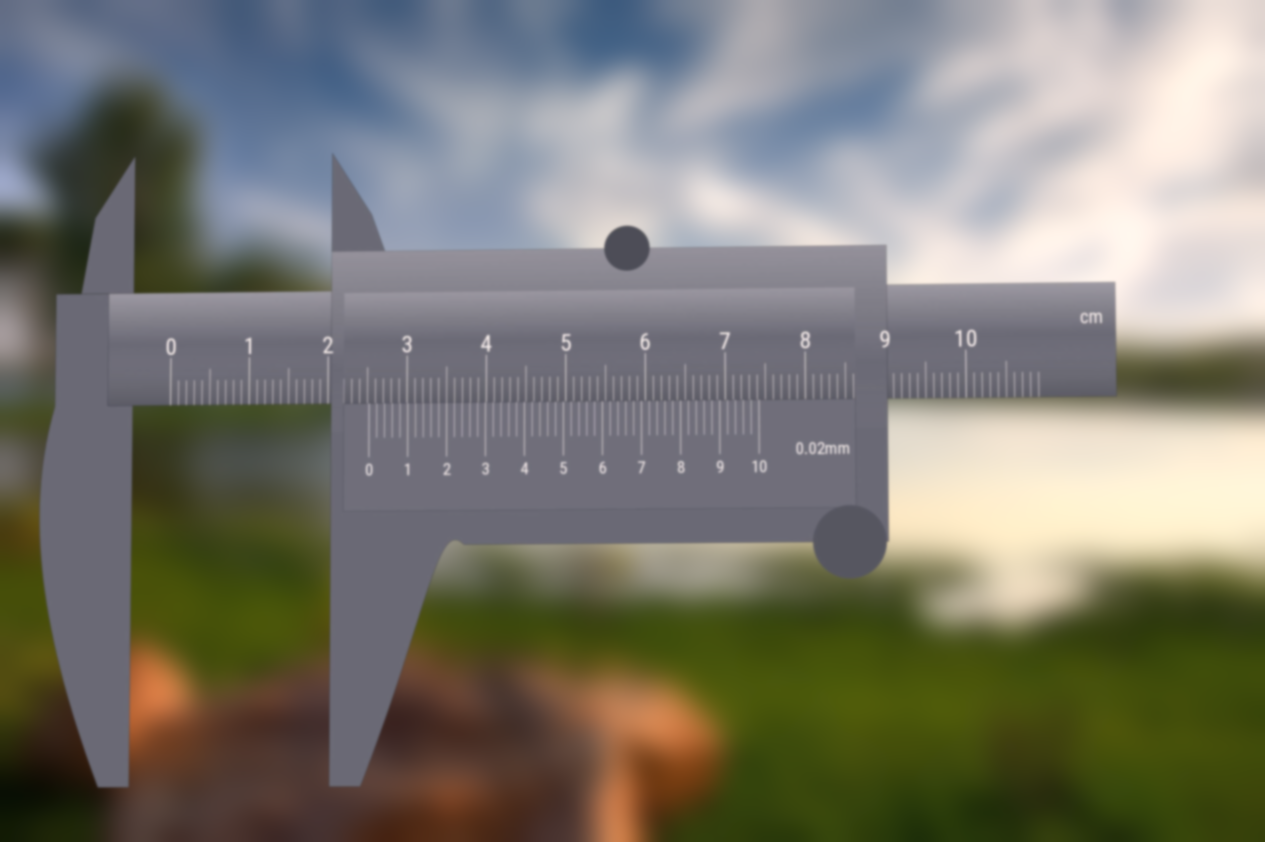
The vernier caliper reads 25.2 mm
